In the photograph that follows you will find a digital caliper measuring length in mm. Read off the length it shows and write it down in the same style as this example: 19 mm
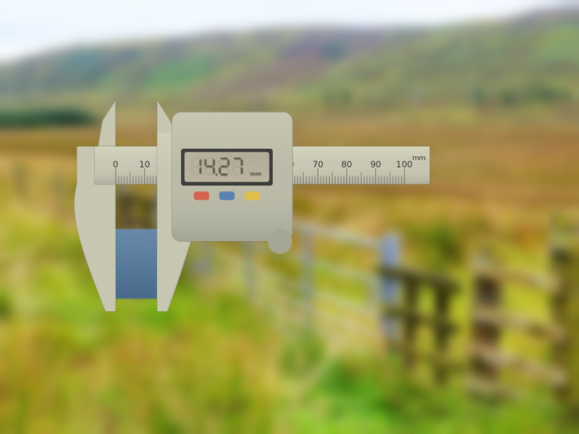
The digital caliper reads 14.27 mm
